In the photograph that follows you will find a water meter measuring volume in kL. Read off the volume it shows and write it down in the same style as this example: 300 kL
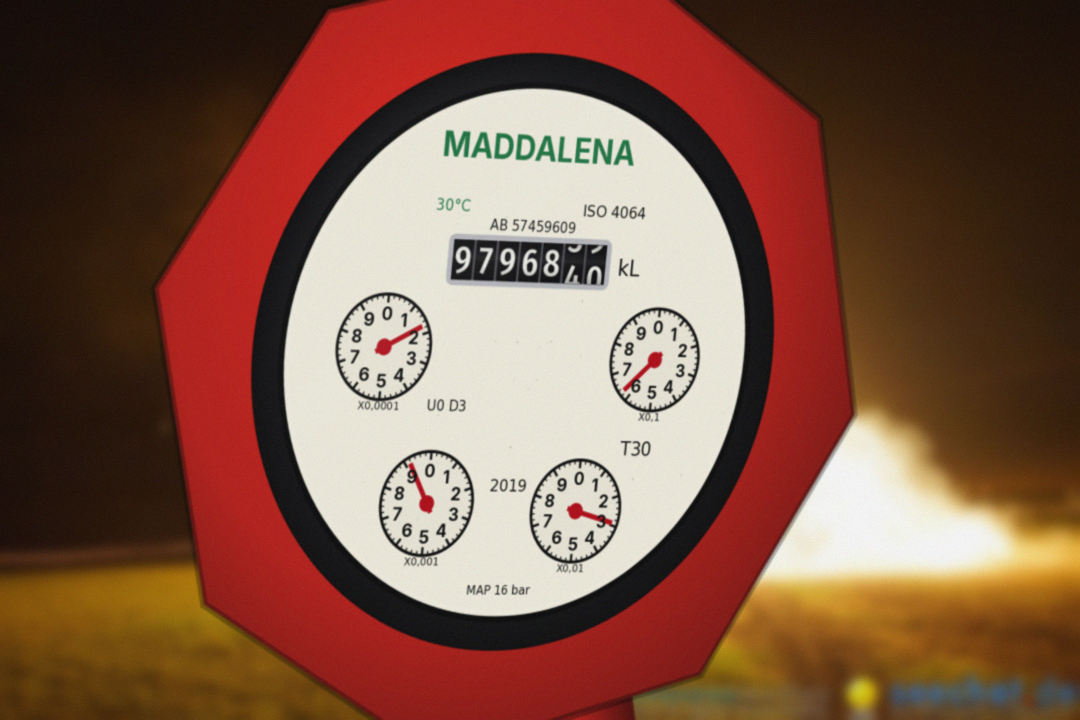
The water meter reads 9796839.6291 kL
